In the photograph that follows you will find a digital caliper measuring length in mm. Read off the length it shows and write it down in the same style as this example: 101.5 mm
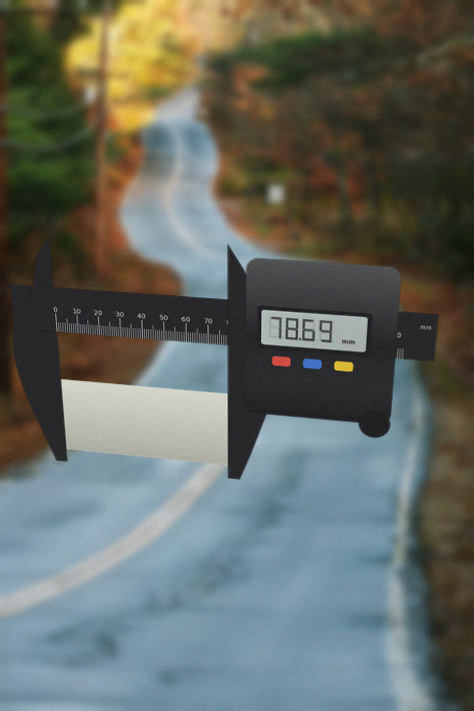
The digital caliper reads 78.69 mm
